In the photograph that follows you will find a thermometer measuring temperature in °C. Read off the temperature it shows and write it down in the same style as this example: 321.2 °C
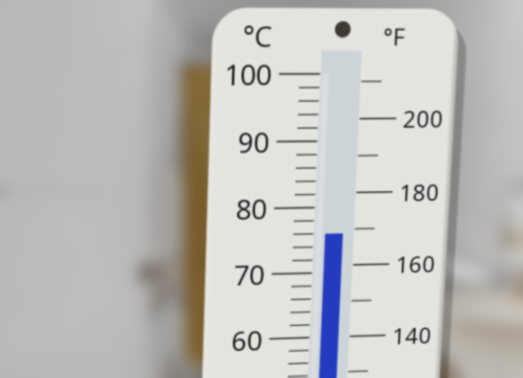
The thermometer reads 76 °C
